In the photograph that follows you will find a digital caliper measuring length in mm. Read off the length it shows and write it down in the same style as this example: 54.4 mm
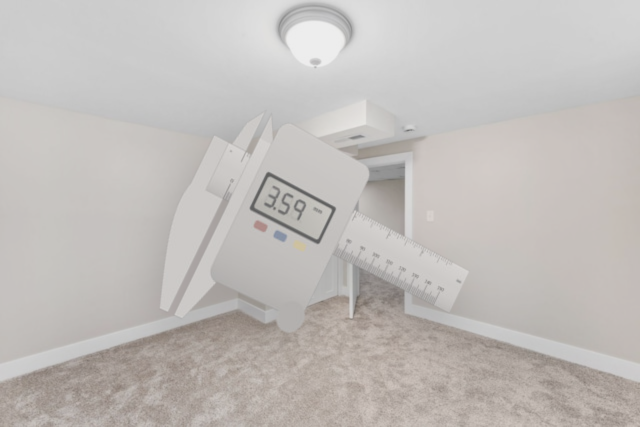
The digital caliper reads 3.59 mm
